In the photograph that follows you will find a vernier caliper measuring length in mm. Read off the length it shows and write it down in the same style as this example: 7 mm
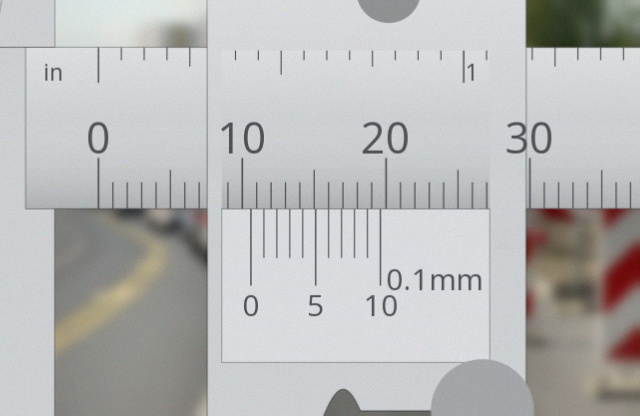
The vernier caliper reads 10.6 mm
